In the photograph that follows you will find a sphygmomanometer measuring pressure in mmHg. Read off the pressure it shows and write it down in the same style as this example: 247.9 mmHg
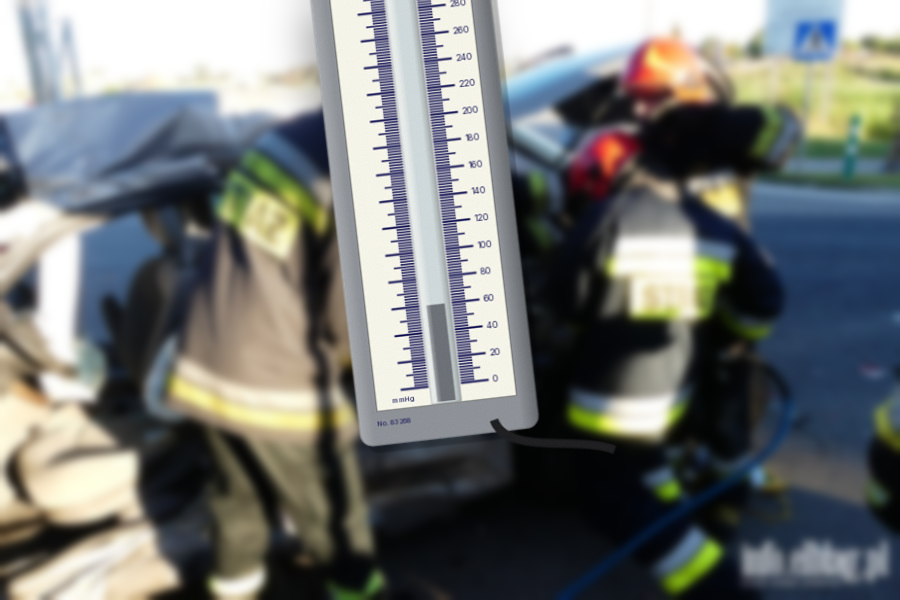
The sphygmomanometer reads 60 mmHg
